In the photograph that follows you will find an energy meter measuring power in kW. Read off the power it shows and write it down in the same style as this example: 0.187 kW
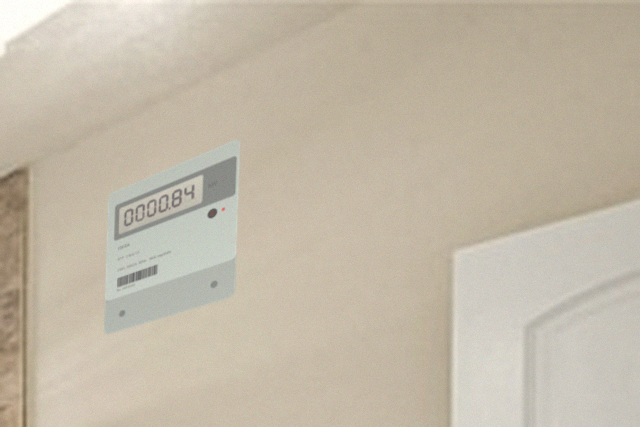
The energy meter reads 0.84 kW
